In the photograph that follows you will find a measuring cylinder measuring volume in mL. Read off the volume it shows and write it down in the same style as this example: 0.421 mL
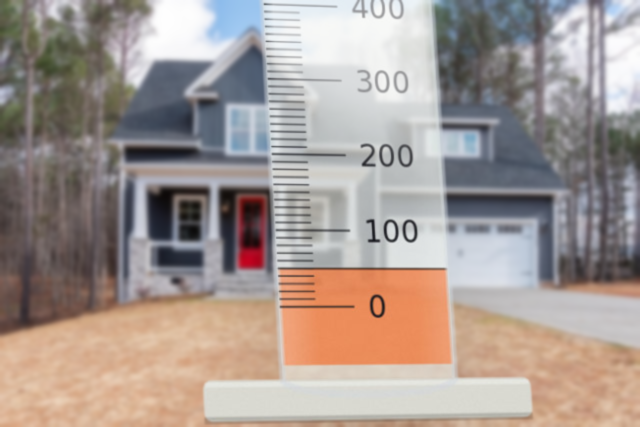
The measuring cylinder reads 50 mL
